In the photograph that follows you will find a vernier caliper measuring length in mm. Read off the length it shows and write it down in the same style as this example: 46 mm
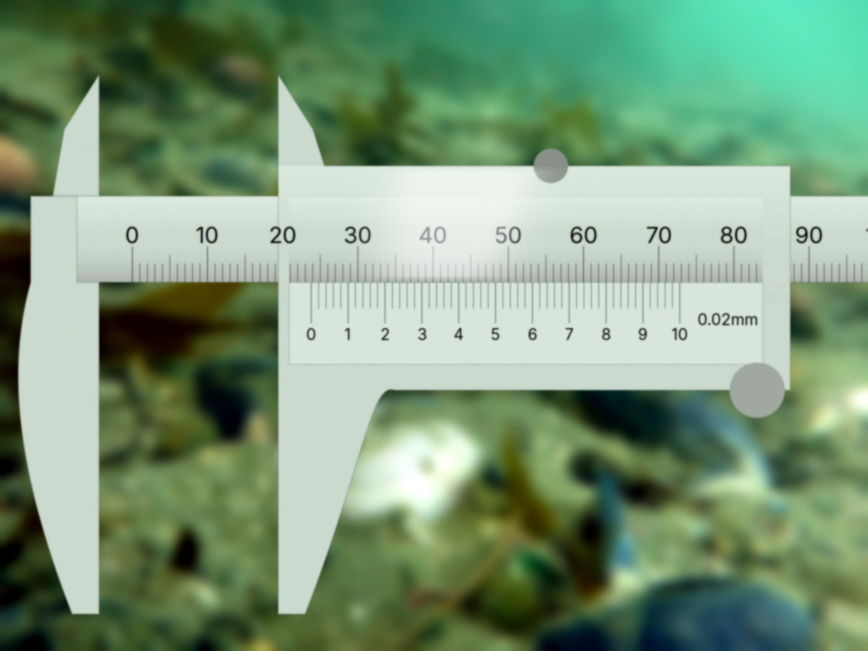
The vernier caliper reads 23.8 mm
